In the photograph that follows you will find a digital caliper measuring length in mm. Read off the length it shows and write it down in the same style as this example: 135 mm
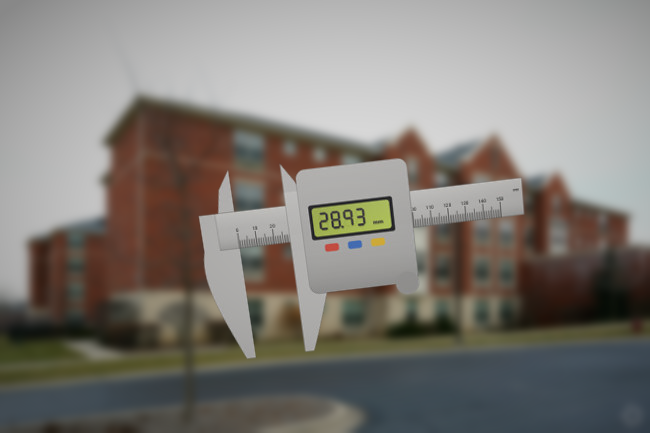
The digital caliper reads 28.93 mm
